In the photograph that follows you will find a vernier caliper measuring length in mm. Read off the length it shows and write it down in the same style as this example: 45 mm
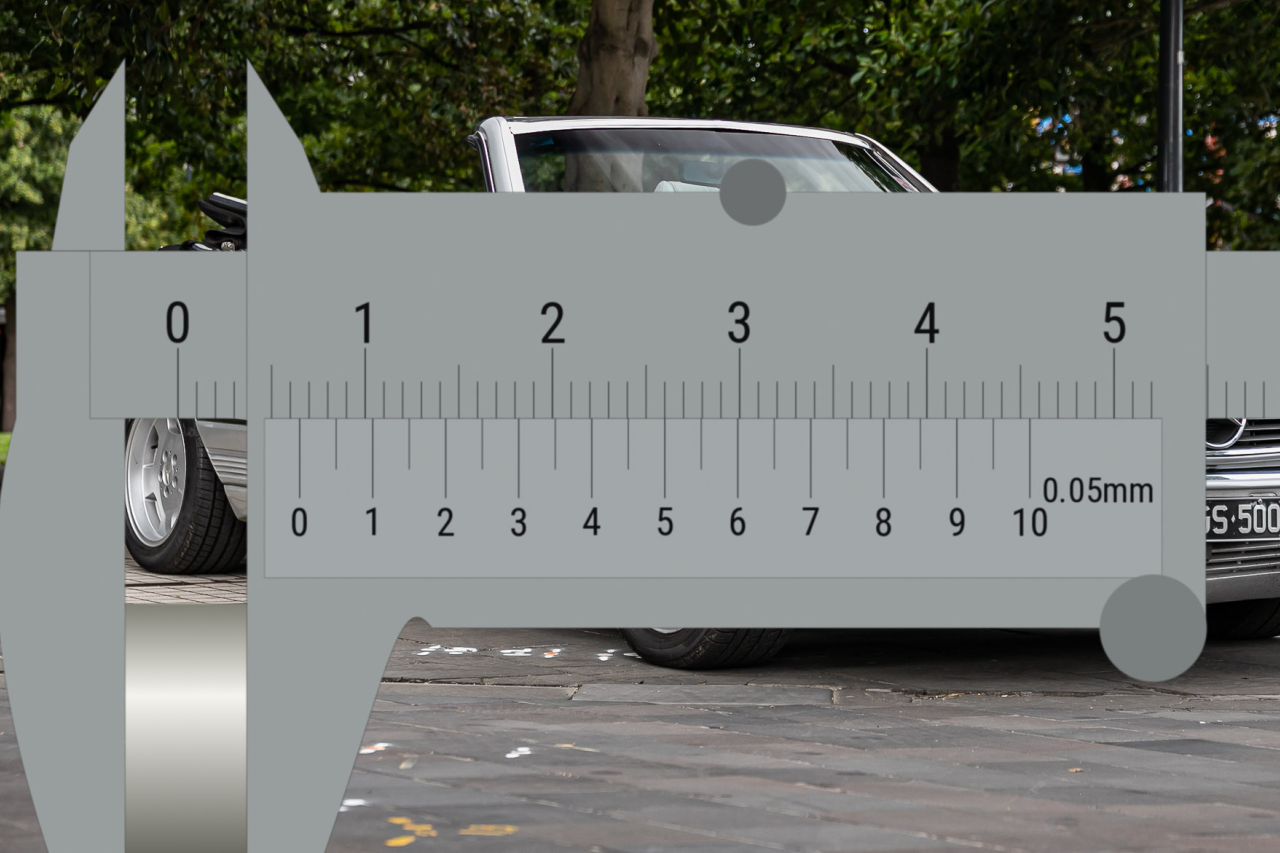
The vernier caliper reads 6.5 mm
